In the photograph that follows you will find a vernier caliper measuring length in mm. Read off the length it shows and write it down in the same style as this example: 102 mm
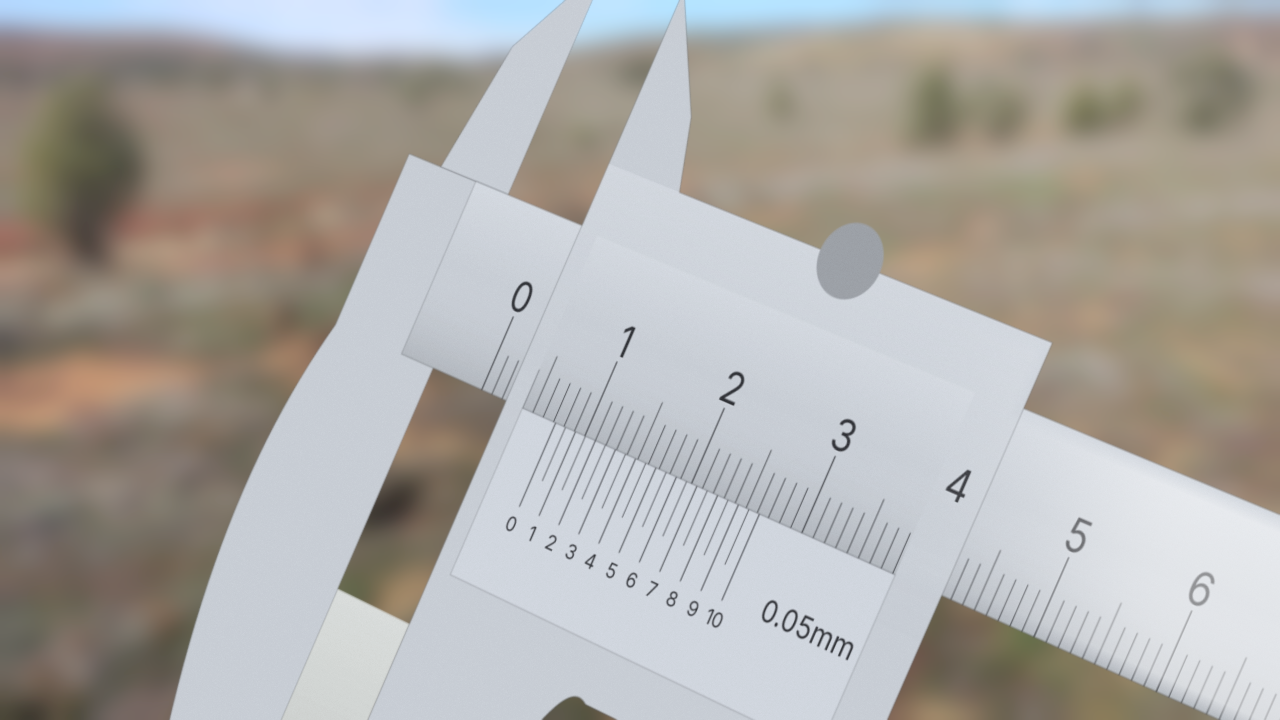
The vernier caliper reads 7.2 mm
